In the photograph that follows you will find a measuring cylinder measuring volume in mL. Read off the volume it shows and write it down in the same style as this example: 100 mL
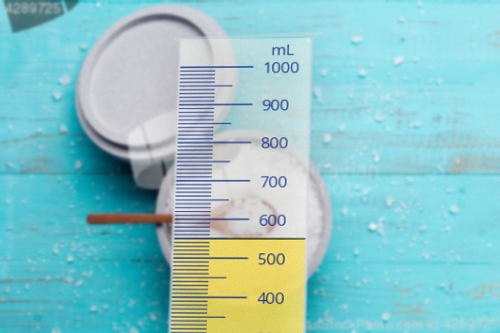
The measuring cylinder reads 550 mL
